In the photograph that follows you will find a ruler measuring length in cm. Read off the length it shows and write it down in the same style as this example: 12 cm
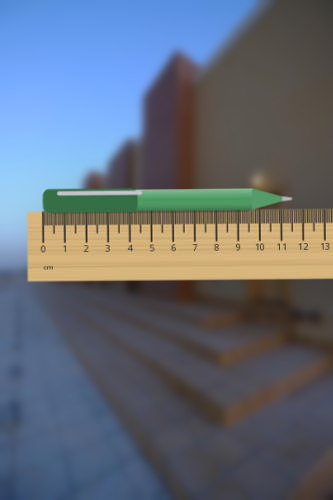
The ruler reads 11.5 cm
